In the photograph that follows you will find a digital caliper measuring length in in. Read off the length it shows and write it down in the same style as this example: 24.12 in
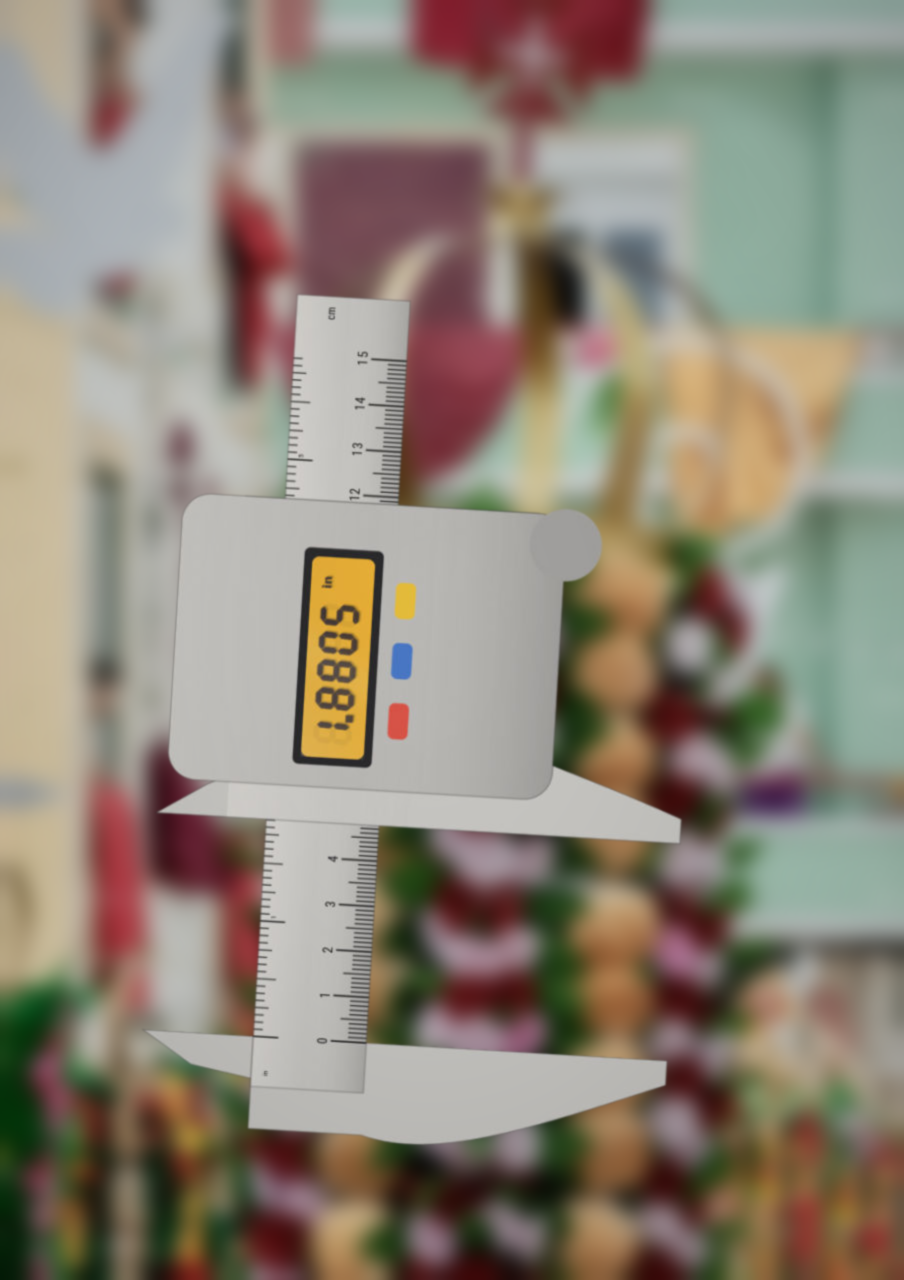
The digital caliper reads 1.8805 in
